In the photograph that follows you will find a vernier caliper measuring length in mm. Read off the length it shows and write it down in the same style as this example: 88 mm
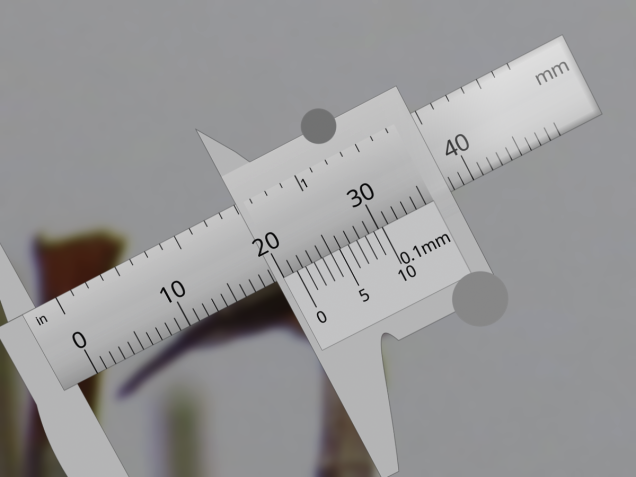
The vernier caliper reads 21.4 mm
